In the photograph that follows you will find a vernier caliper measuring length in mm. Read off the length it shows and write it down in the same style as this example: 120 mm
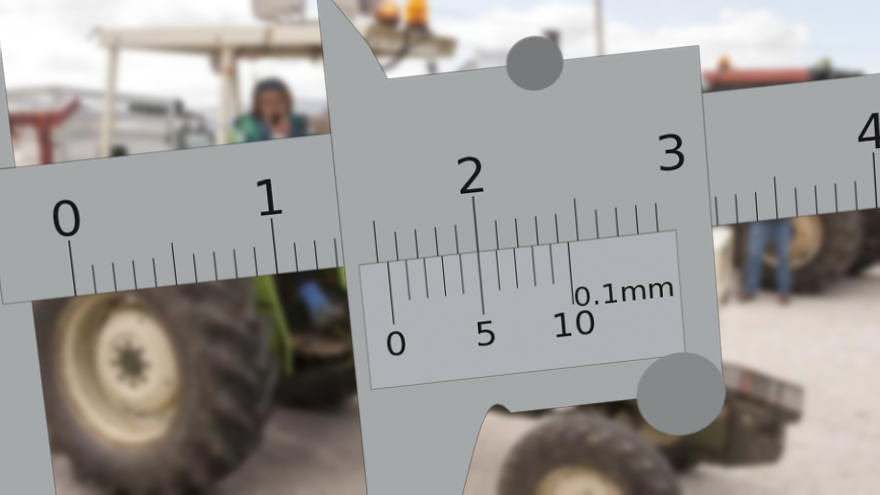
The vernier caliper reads 15.5 mm
